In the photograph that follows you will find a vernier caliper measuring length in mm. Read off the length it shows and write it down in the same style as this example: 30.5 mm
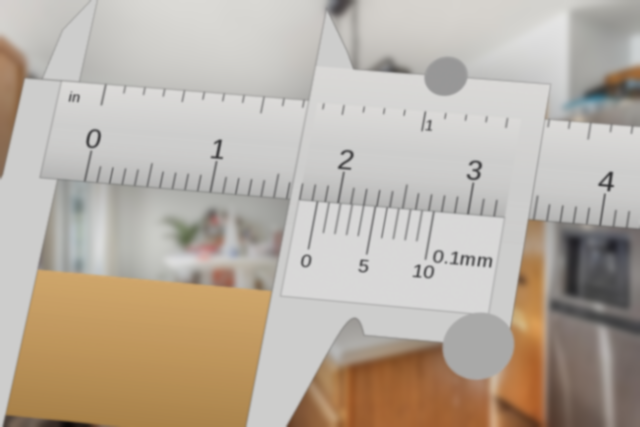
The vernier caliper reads 18.4 mm
